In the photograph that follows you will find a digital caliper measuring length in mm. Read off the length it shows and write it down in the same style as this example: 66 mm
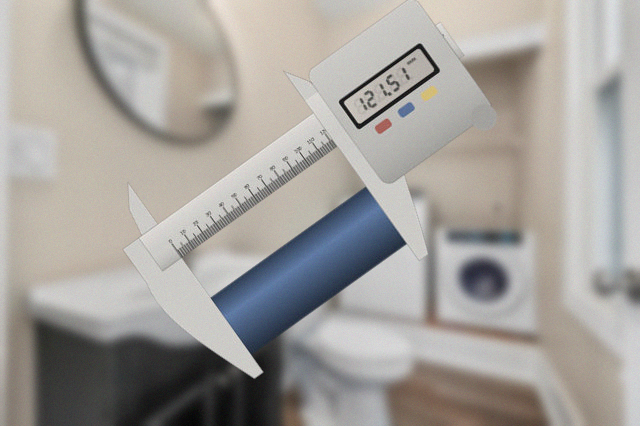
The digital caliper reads 121.51 mm
